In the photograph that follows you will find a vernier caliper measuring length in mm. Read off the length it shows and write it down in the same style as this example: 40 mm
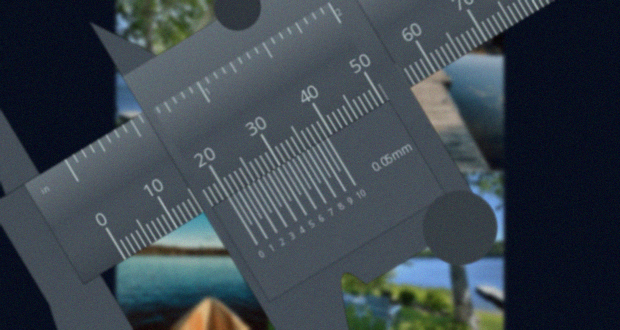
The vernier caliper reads 20.0 mm
